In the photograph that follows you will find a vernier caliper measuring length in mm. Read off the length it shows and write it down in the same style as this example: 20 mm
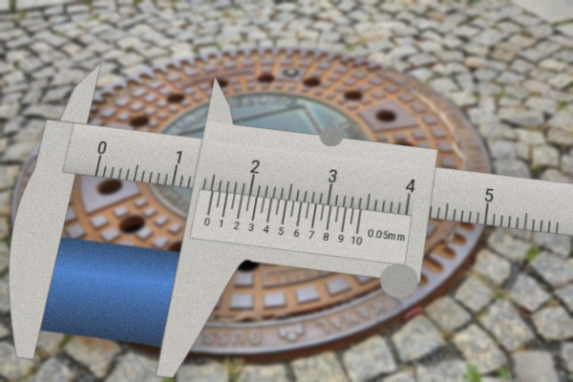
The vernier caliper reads 15.2 mm
